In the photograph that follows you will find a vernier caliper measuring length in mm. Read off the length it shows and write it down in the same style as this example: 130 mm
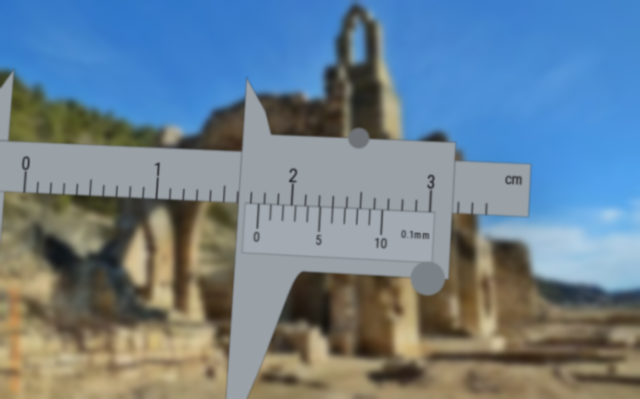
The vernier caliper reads 17.6 mm
